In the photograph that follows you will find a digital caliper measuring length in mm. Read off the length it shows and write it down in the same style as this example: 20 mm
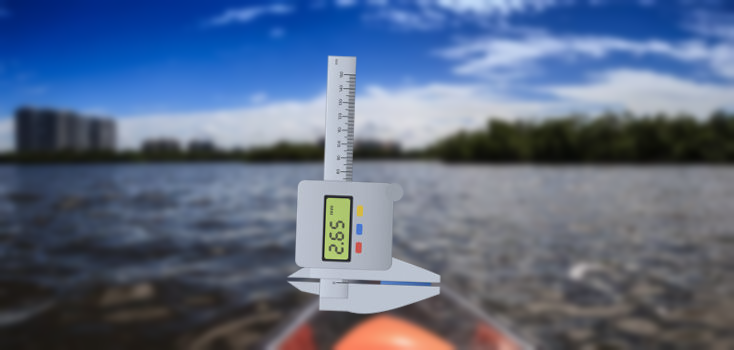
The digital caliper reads 2.65 mm
